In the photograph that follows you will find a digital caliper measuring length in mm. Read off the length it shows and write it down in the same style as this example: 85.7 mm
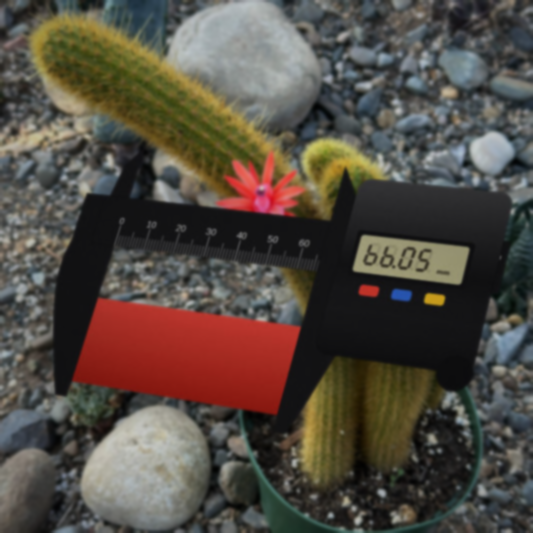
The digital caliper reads 66.05 mm
